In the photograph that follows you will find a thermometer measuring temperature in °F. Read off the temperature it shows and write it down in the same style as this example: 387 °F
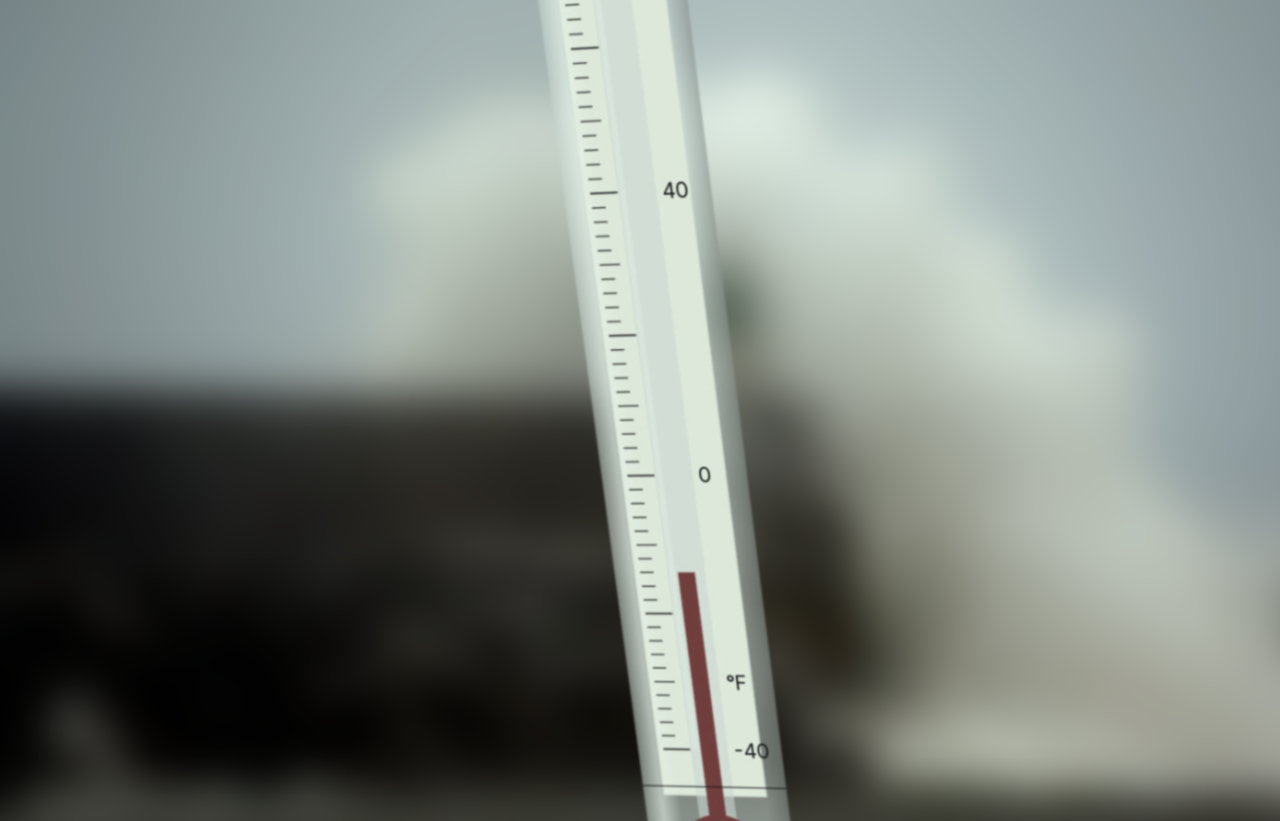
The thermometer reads -14 °F
